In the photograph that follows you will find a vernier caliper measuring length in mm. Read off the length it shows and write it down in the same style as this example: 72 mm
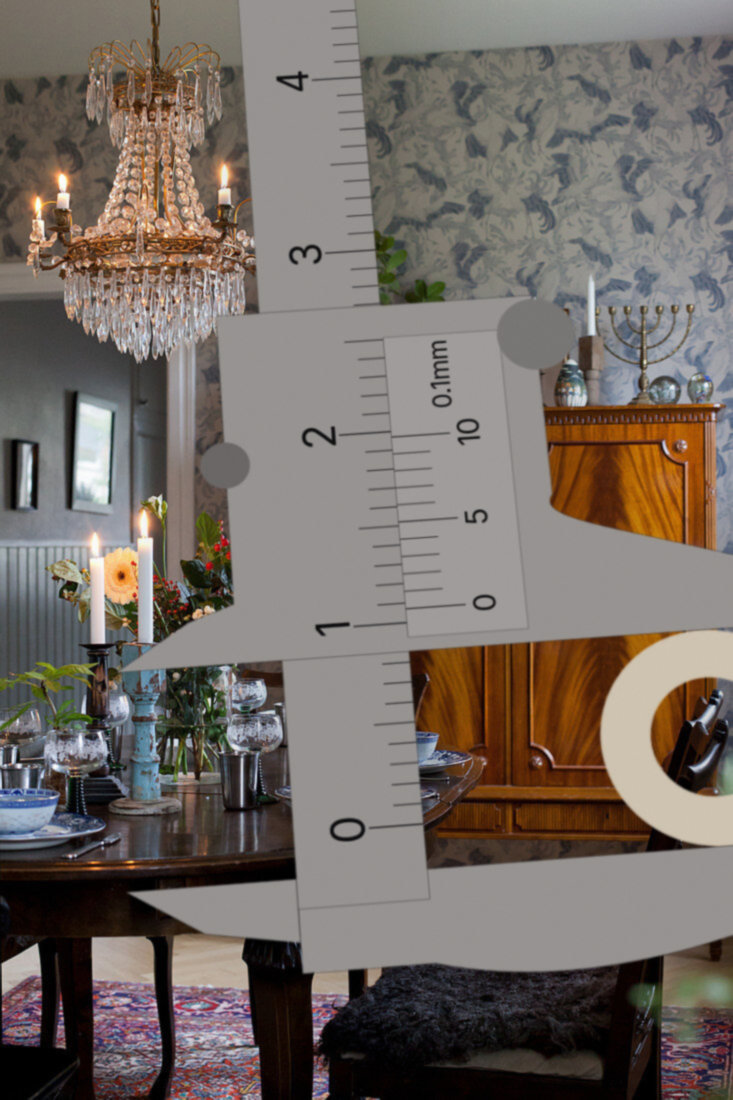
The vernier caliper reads 10.7 mm
